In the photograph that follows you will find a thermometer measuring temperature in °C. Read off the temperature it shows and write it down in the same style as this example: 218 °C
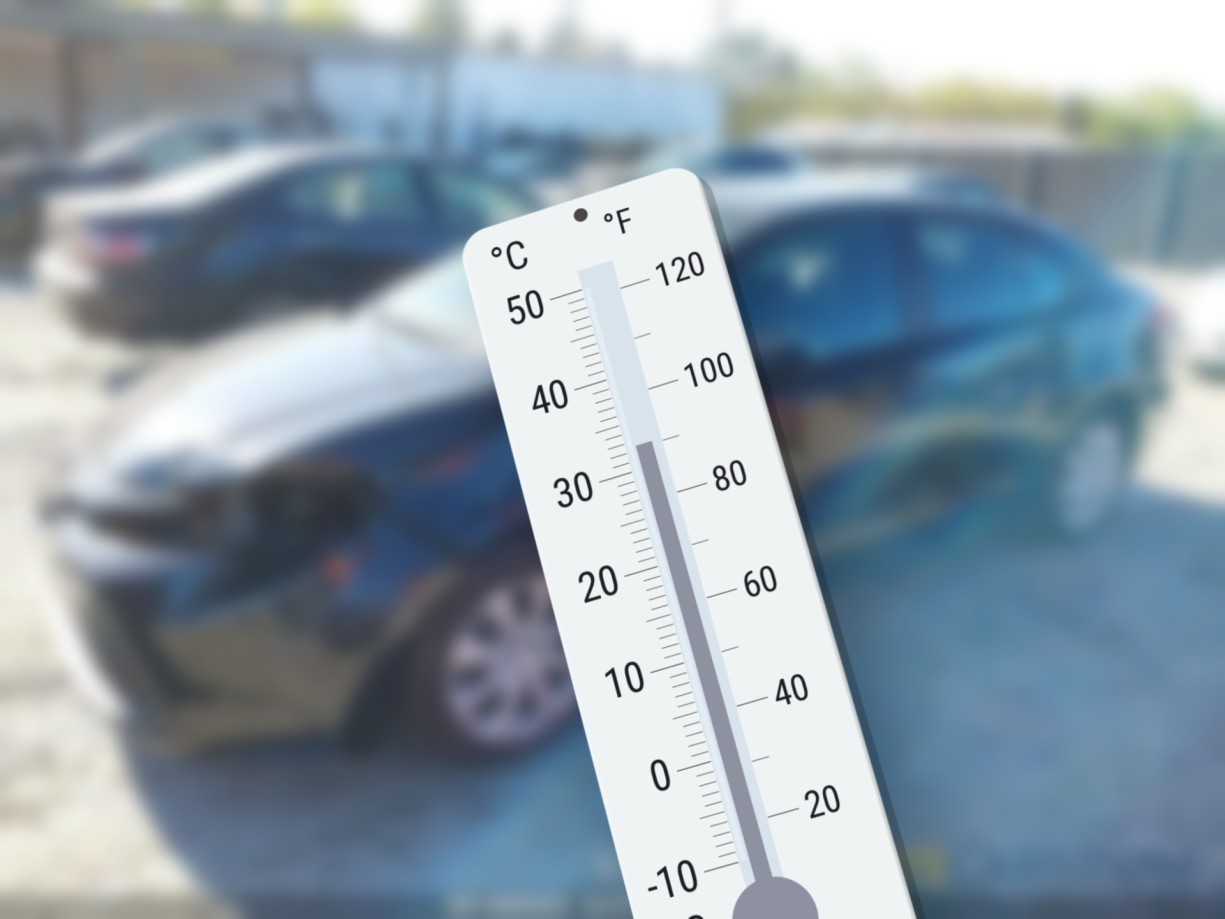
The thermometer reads 32.5 °C
